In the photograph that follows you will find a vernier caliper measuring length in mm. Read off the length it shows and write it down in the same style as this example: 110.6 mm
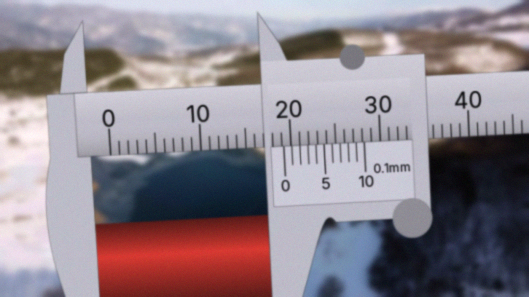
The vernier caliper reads 19.2 mm
